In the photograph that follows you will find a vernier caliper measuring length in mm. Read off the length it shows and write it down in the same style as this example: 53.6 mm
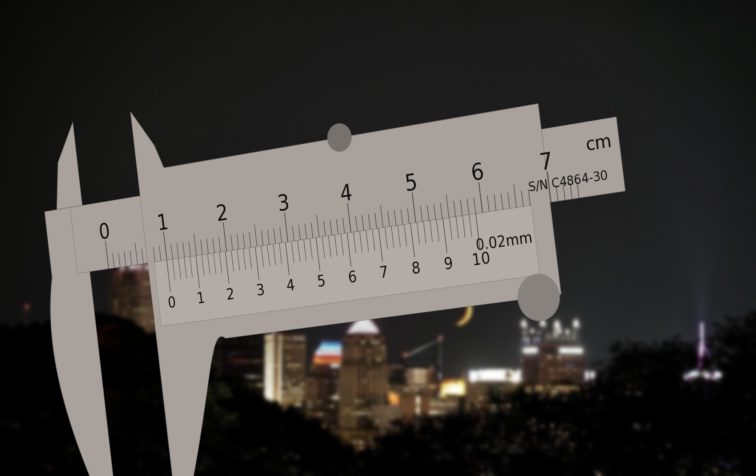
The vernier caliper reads 10.0 mm
